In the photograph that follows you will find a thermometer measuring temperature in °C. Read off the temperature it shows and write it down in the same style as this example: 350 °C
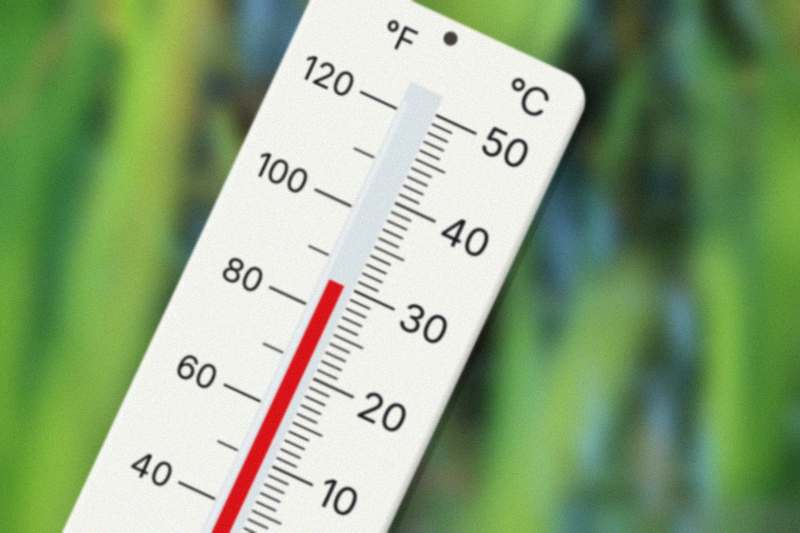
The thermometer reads 30 °C
